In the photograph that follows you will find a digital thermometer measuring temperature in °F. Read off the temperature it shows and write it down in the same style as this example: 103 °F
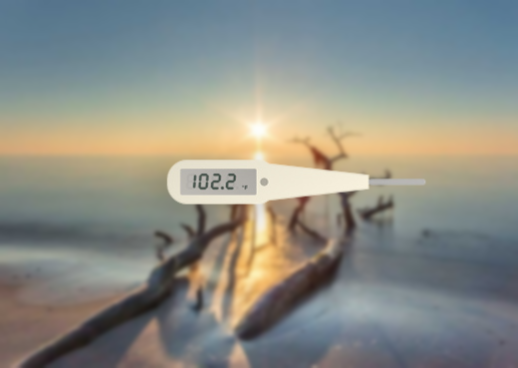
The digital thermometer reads 102.2 °F
